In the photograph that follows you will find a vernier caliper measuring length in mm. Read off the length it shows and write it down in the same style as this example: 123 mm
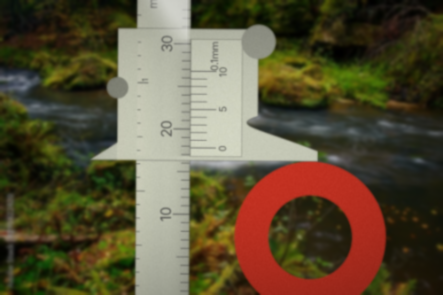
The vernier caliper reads 17.8 mm
